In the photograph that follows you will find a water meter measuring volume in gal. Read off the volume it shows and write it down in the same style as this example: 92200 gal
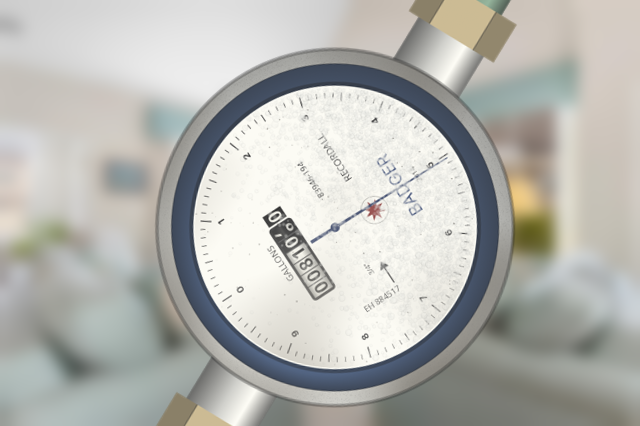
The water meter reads 81075.0 gal
